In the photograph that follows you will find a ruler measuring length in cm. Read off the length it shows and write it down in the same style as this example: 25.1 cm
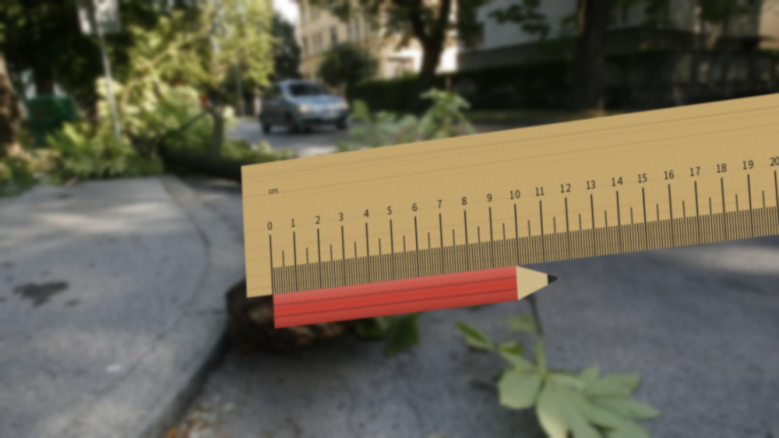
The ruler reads 11.5 cm
